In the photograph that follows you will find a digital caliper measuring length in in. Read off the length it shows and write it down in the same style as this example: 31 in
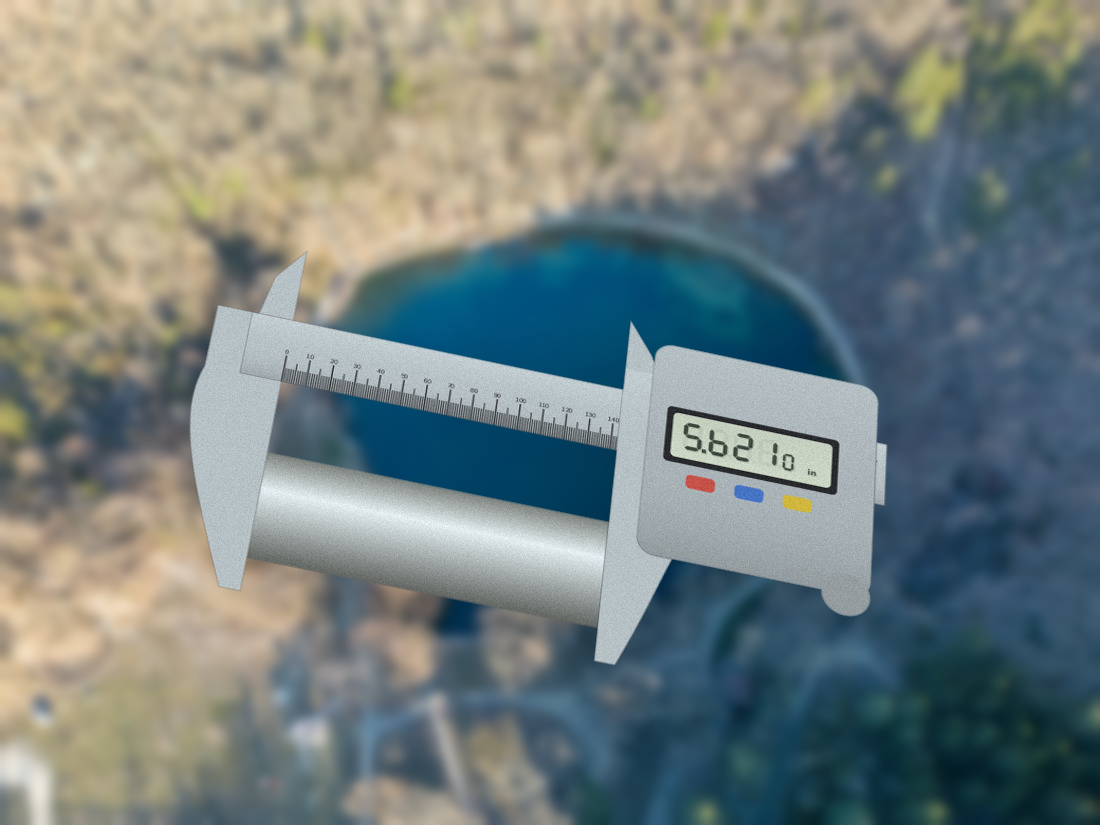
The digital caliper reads 5.6210 in
